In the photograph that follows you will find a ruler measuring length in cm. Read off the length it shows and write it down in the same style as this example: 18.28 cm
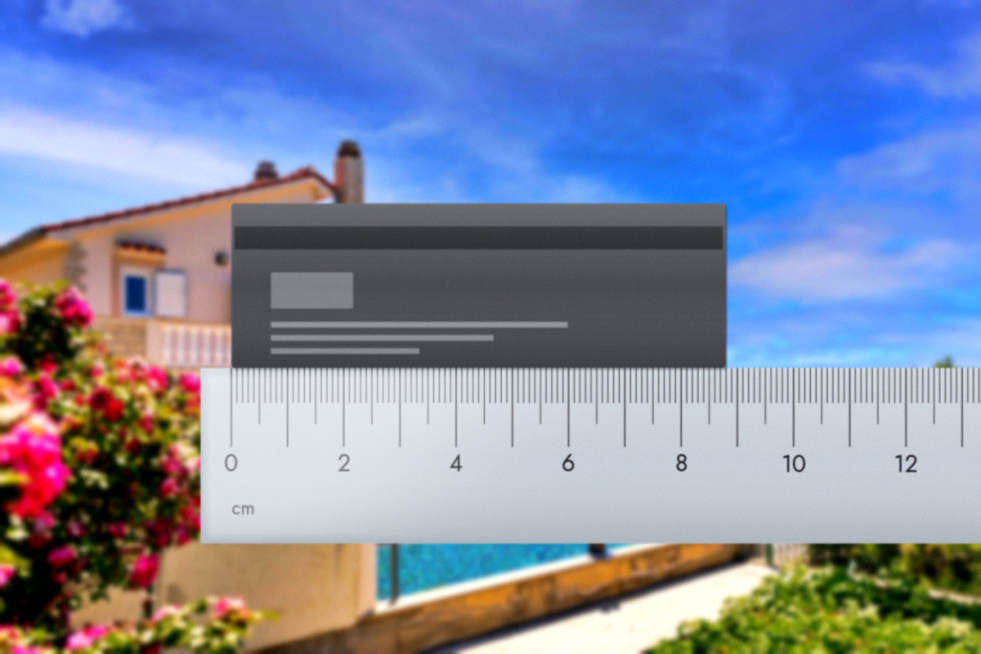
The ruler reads 8.8 cm
